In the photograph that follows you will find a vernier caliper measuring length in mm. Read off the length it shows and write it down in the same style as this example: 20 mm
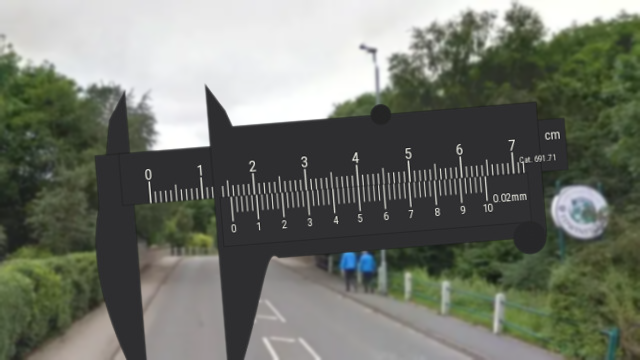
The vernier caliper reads 15.5 mm
